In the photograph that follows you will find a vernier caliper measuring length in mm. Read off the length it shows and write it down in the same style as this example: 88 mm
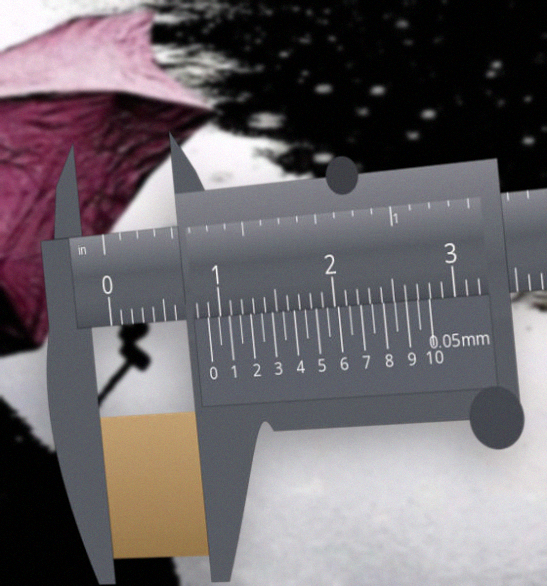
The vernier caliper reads 8.9 mm
